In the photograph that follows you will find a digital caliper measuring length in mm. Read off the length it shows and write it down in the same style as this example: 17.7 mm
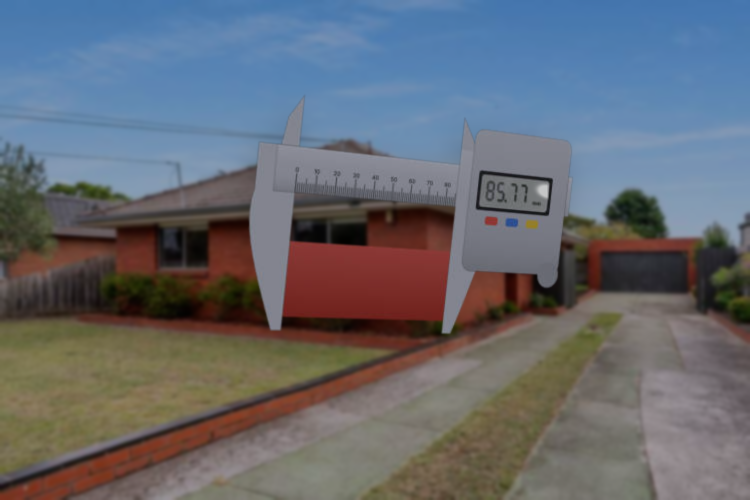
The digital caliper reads 85.77 mm
